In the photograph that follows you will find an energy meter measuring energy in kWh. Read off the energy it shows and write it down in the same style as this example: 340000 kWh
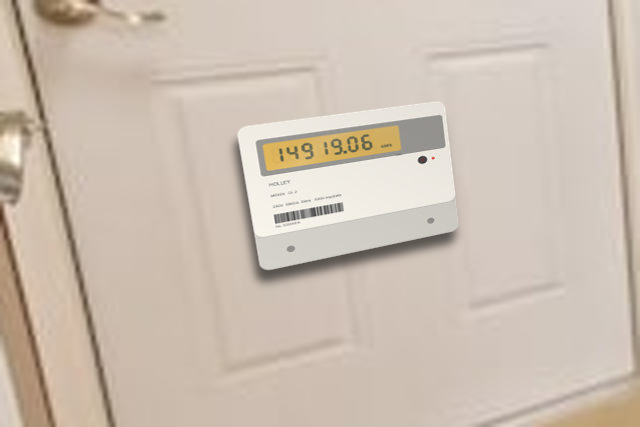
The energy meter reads 14919.06 kWh
